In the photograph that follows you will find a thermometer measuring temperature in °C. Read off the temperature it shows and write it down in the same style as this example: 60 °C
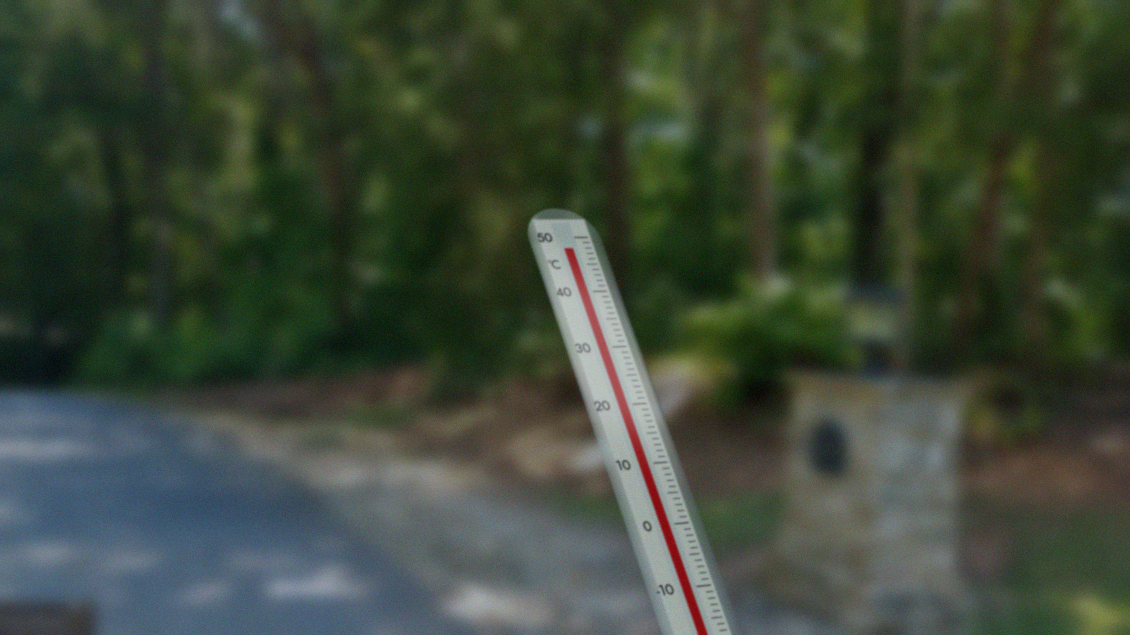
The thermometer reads 48 °C
